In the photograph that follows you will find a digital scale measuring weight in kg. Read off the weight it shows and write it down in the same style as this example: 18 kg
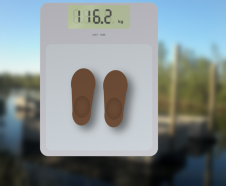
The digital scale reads 116.2 kg
